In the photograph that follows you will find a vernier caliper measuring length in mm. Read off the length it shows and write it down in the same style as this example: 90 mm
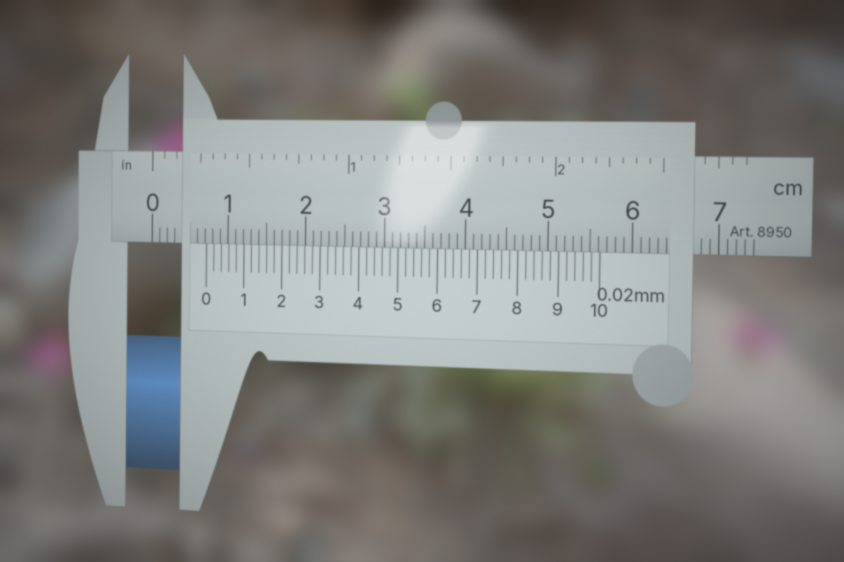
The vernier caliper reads 7.2 mm
